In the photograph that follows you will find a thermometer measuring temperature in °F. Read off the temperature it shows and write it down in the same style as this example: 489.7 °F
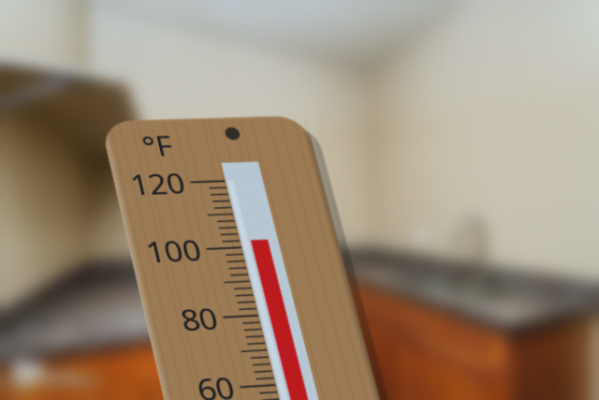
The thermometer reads 102 °F
